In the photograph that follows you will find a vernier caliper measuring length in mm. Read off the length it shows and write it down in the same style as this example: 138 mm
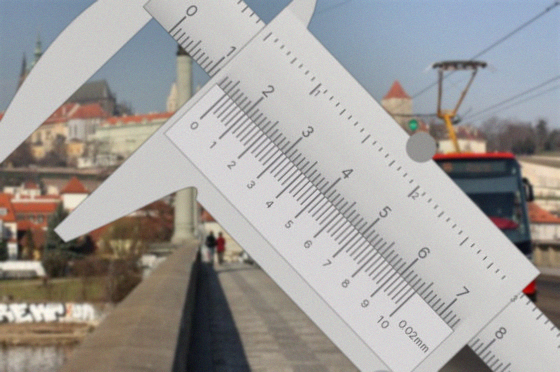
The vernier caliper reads 15.0 mm
